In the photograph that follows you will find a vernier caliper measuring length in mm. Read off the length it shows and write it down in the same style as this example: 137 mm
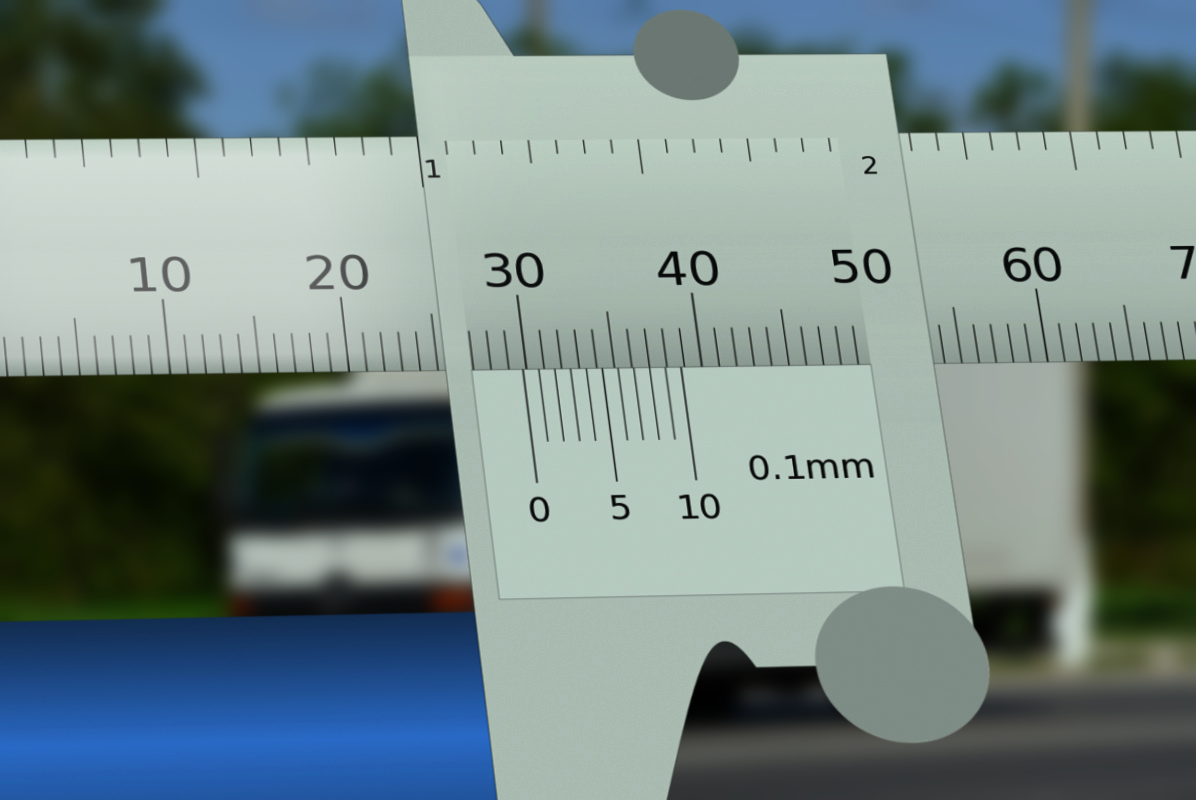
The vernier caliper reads 29.8 mm
